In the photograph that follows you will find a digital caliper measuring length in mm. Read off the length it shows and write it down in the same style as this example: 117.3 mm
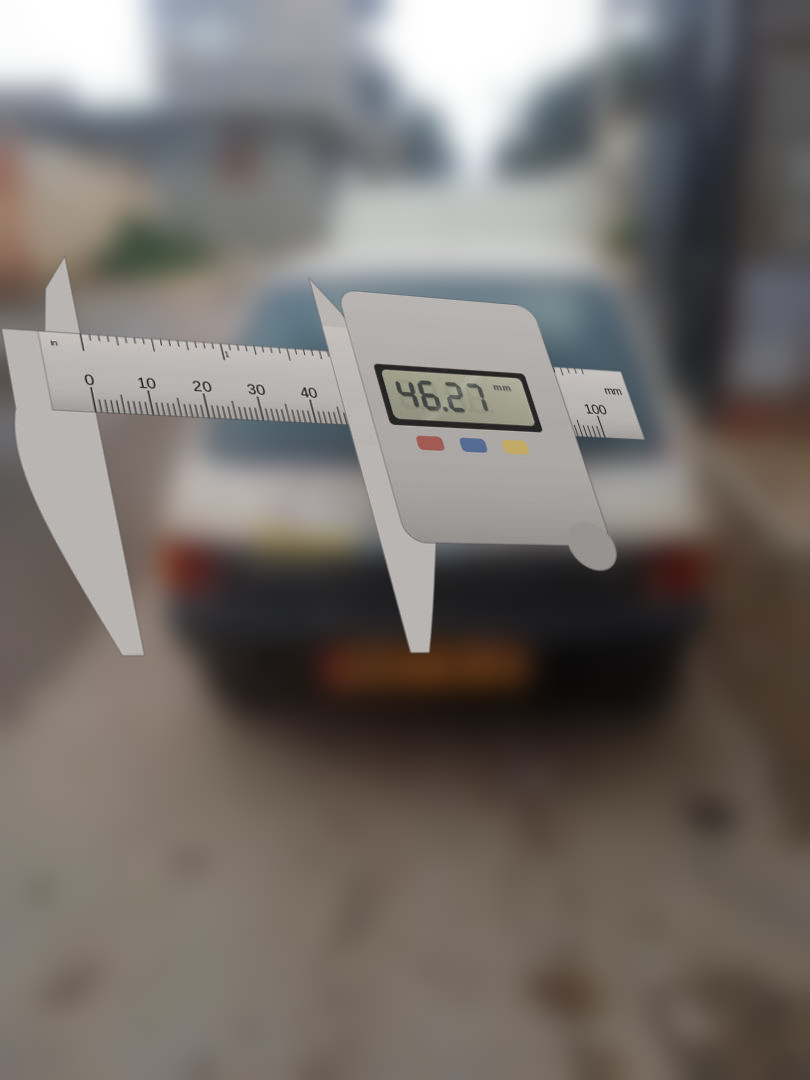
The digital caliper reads 46.27 mm
